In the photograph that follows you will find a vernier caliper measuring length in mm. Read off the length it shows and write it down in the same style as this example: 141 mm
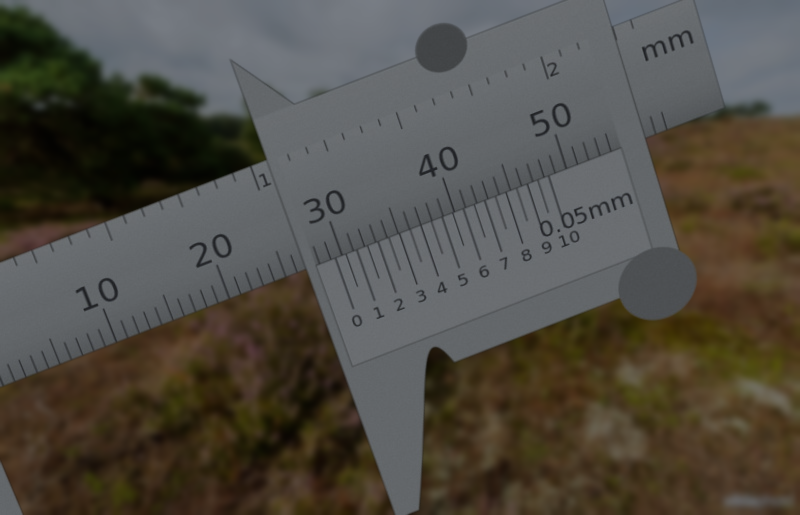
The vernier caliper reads 29.4 mm
